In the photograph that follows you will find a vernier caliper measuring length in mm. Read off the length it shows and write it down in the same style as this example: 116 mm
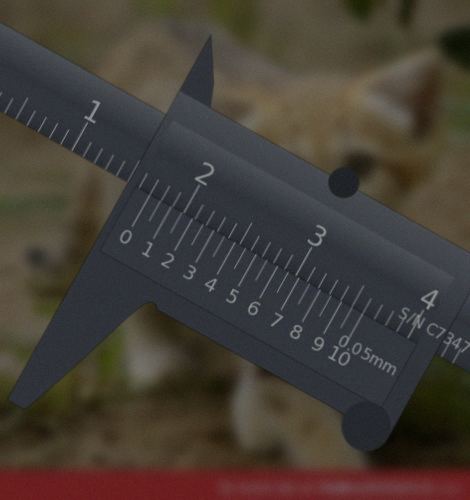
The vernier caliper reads 17.0 mm
